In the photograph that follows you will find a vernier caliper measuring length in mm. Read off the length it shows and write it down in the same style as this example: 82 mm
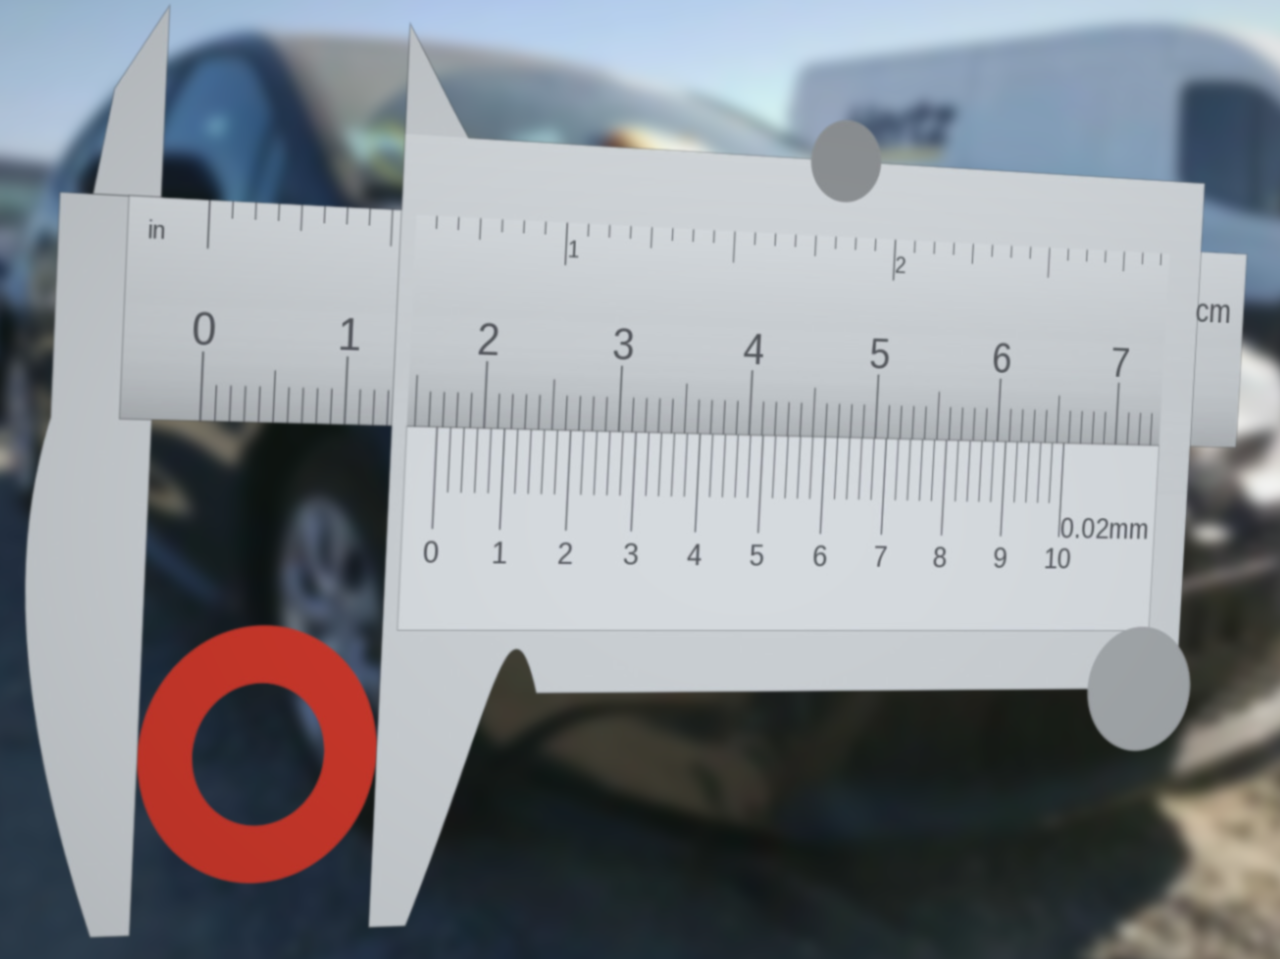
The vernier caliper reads 16.6 mm
